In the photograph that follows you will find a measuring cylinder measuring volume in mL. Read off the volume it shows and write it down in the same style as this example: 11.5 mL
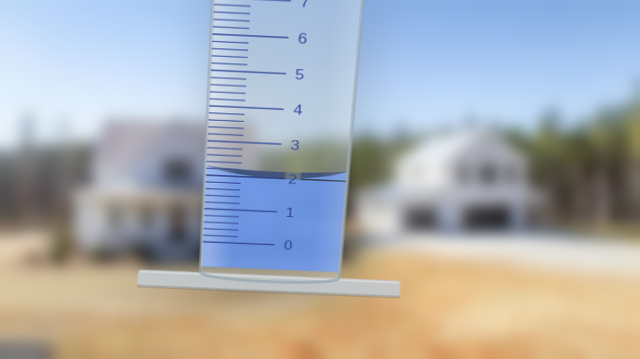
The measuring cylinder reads 2 mL
